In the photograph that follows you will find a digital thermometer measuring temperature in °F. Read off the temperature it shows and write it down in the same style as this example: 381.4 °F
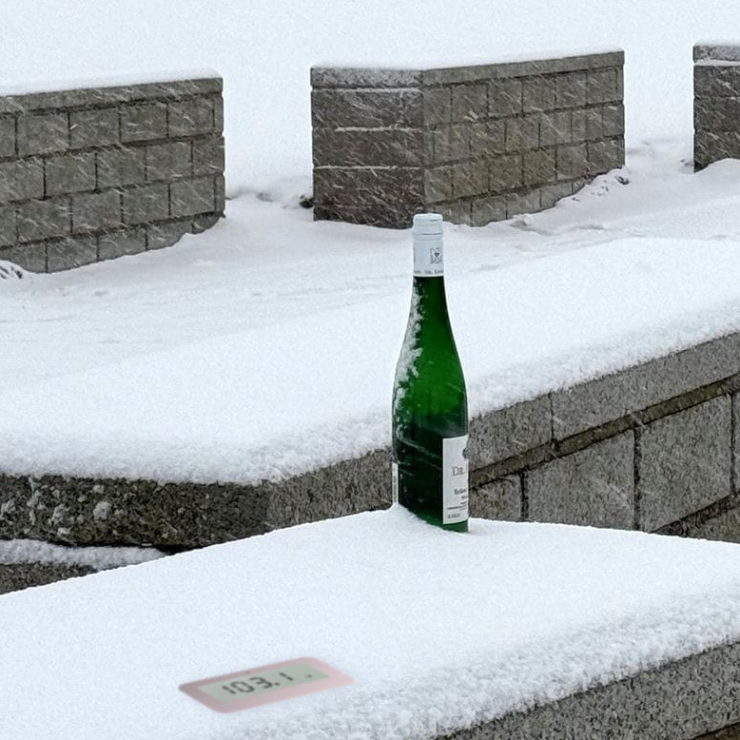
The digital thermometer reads 103.1 °F
